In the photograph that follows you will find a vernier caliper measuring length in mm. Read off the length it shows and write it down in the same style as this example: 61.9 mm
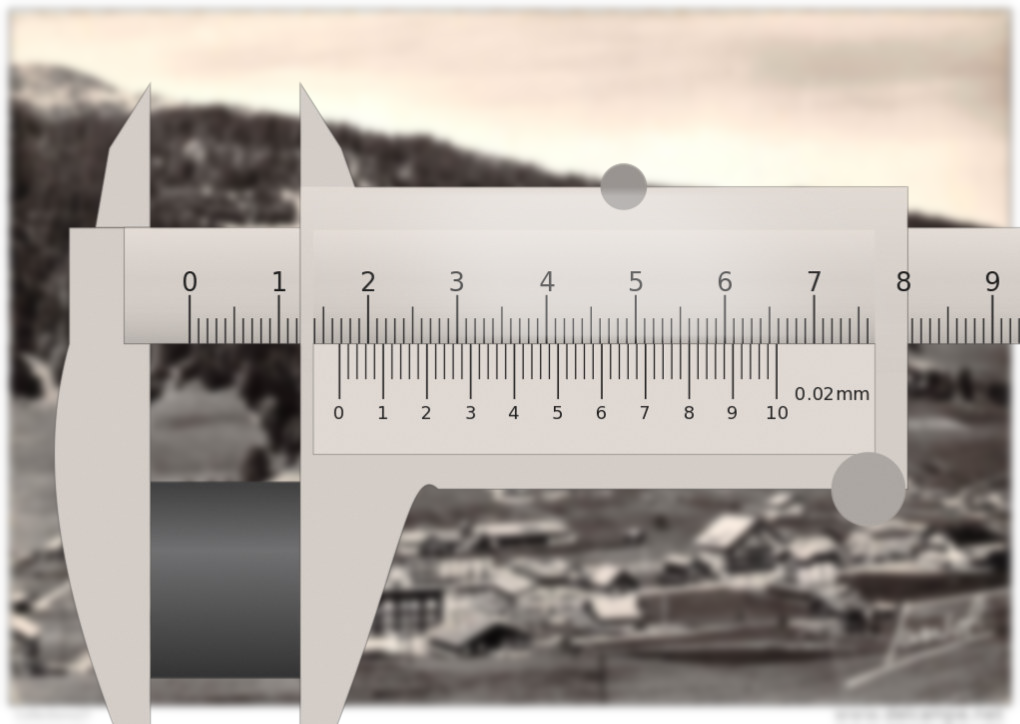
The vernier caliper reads 16.8 mm
